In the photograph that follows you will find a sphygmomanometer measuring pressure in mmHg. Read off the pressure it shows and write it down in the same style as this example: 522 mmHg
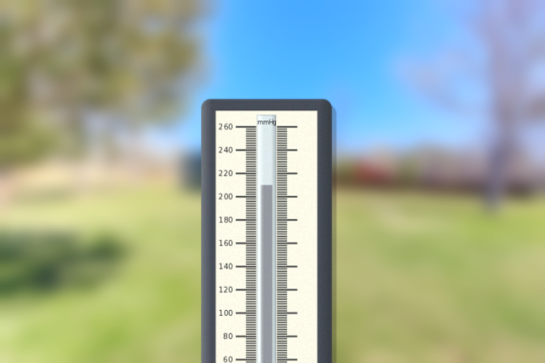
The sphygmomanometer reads 210 mmHg
